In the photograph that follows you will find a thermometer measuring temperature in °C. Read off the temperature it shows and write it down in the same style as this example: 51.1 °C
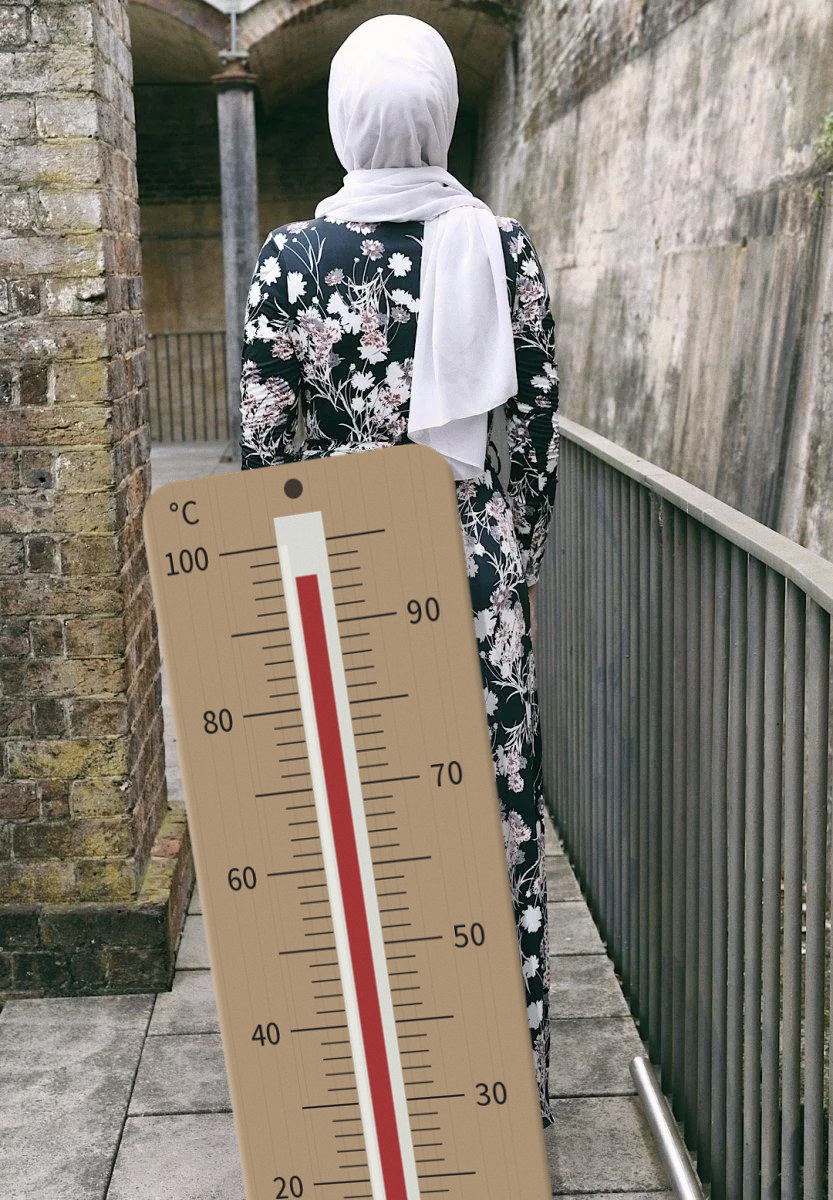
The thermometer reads 96 °C
